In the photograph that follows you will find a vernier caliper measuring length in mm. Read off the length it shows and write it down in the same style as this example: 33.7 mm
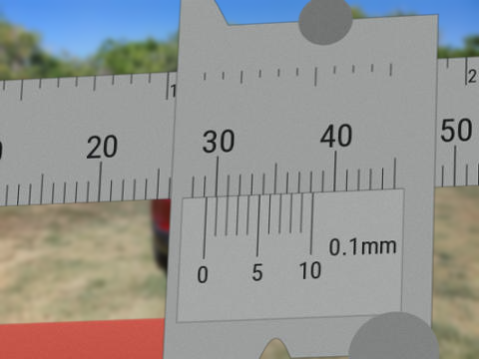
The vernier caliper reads 29.2 mm
